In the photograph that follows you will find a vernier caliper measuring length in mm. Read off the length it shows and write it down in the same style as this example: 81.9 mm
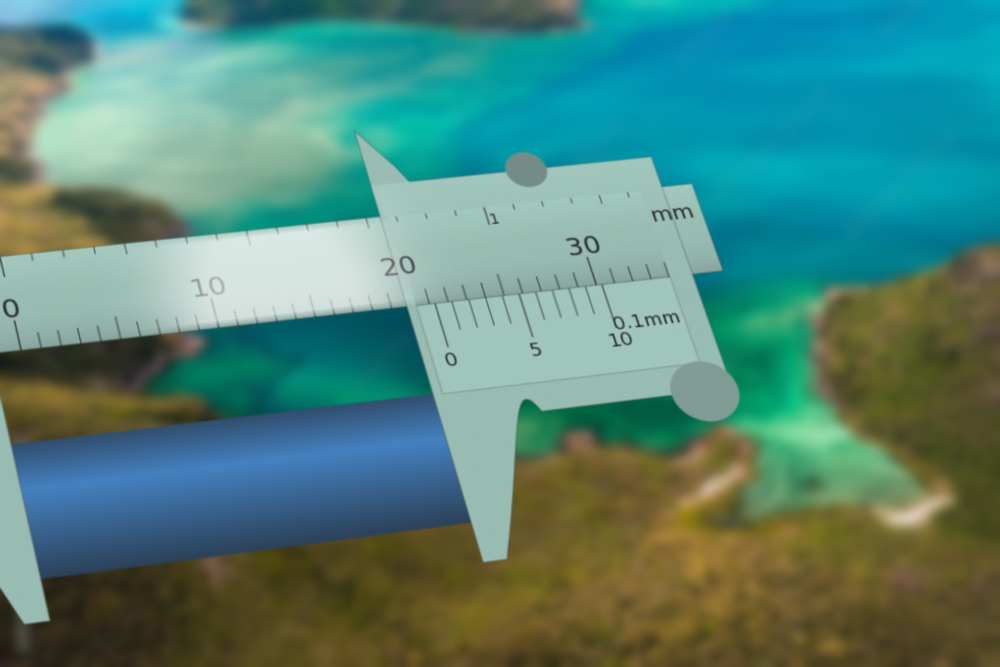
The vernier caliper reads 21.3 mm
